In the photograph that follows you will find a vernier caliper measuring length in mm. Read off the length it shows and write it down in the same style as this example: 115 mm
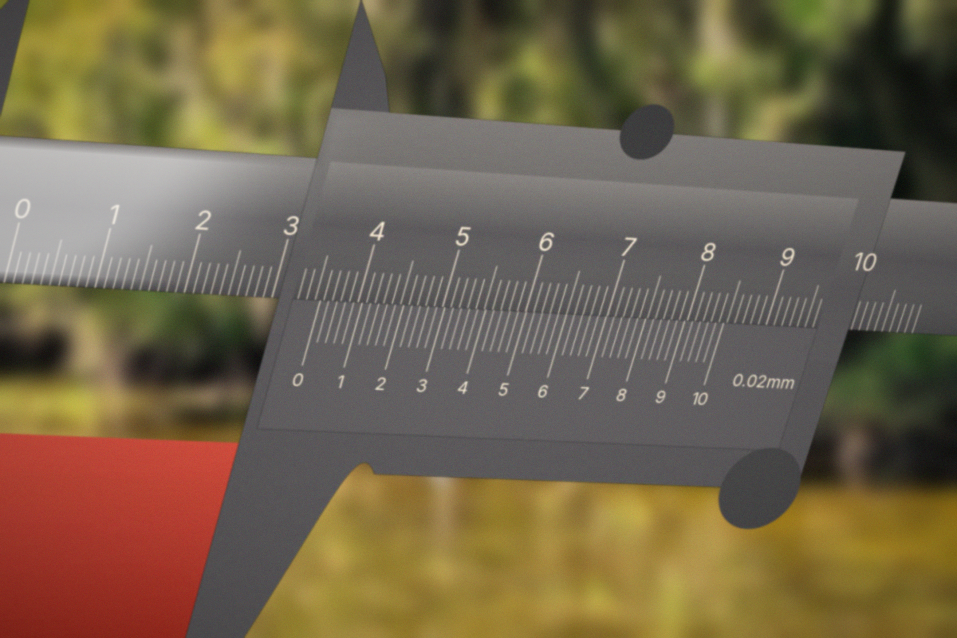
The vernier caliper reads 35.6 mm
